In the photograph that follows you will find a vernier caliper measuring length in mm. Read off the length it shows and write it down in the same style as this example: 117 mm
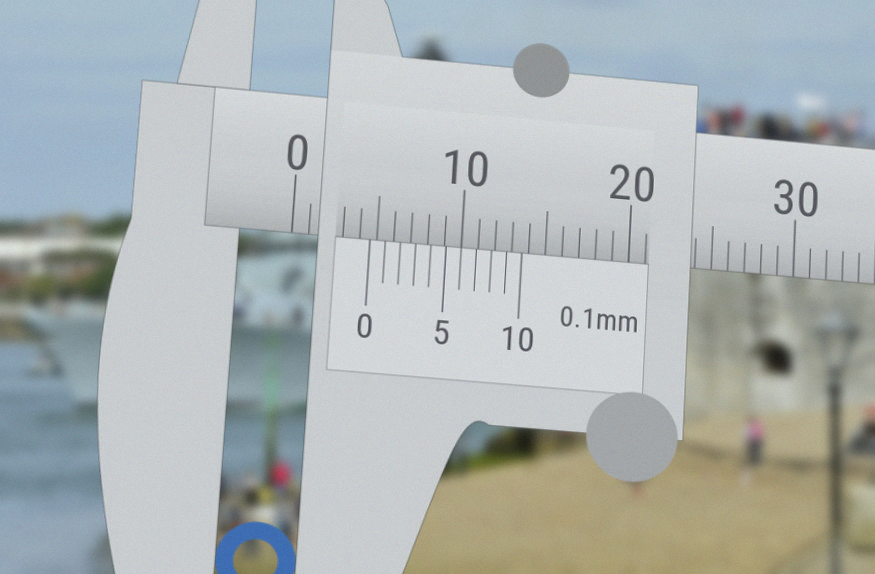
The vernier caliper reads 4.6 mm
